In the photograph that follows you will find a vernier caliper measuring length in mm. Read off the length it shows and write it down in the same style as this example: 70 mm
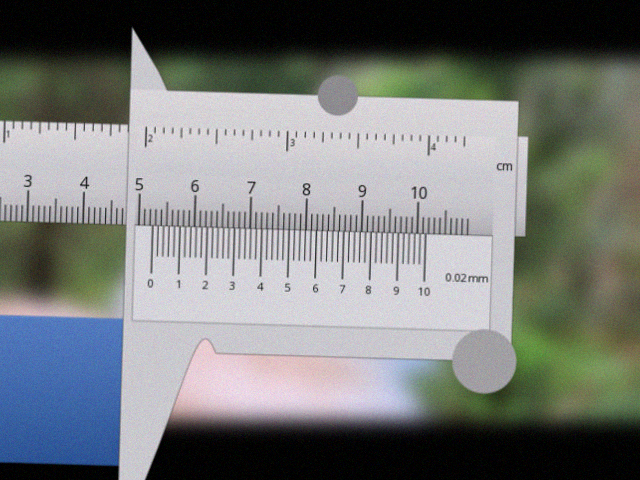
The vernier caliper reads 52.5 mm
